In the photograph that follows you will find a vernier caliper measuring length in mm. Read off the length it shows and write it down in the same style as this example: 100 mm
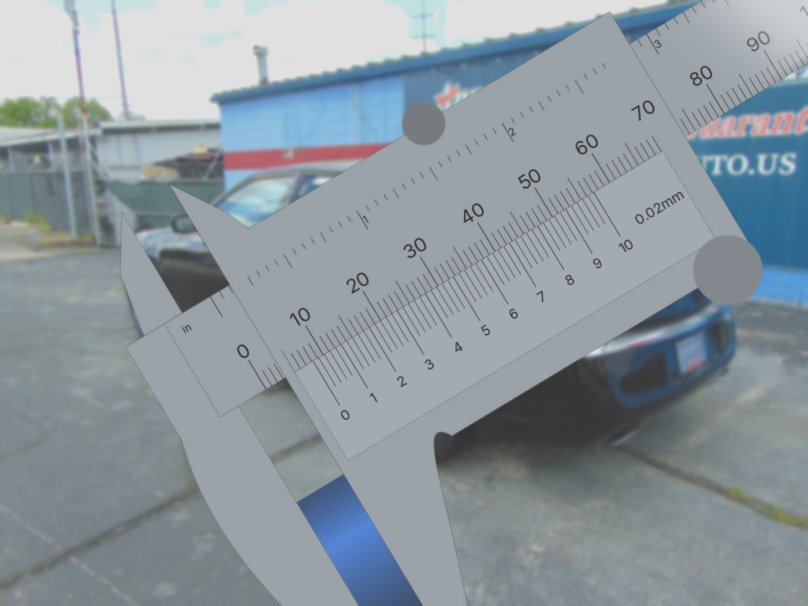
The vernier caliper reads 8.2 mm
